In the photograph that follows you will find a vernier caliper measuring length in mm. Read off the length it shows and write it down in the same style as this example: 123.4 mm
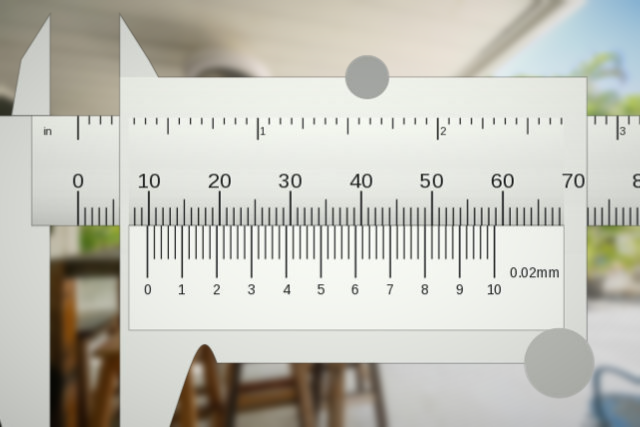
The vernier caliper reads 9.8 mm
